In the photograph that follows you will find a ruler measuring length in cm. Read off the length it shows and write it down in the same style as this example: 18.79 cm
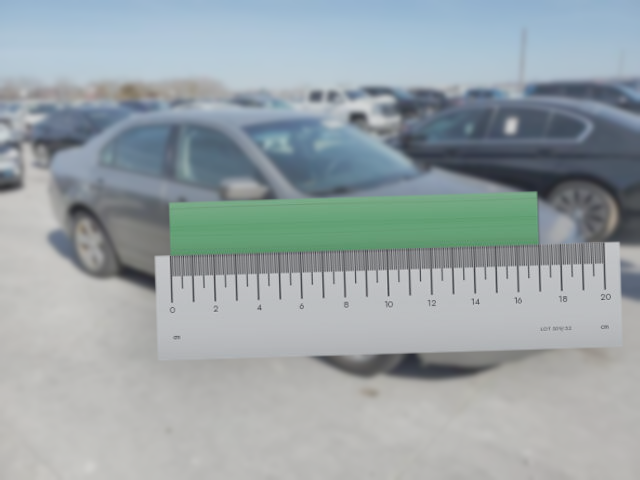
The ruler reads 17 cm
